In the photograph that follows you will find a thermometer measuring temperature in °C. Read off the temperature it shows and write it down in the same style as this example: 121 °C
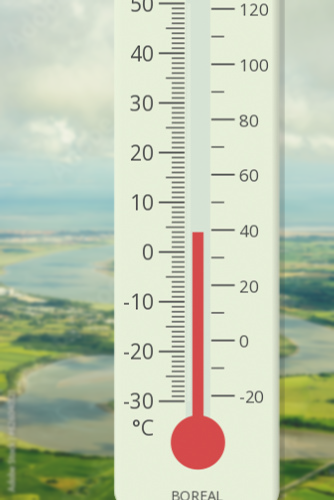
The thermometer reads 4 °C
